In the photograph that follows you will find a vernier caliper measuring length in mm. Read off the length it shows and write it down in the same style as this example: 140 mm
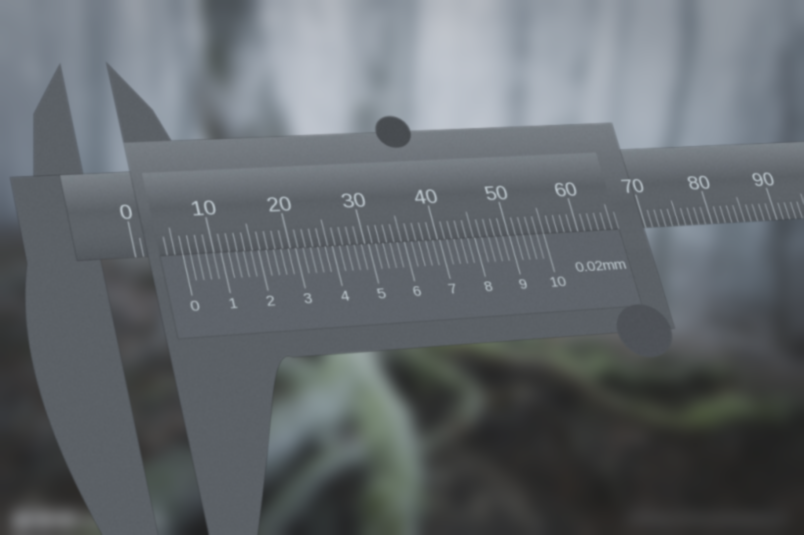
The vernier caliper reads 6.0 mm
